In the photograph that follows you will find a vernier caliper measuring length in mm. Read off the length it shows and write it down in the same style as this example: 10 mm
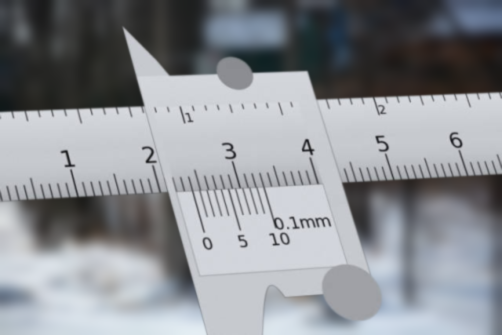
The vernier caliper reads 24.0 mm
